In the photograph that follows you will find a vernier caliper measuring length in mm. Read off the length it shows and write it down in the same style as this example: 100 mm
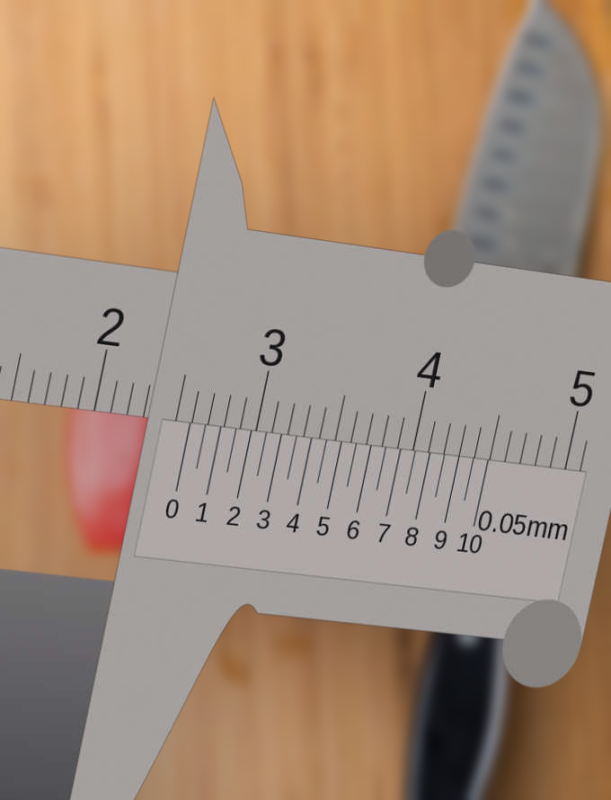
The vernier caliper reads 25.9 mm
